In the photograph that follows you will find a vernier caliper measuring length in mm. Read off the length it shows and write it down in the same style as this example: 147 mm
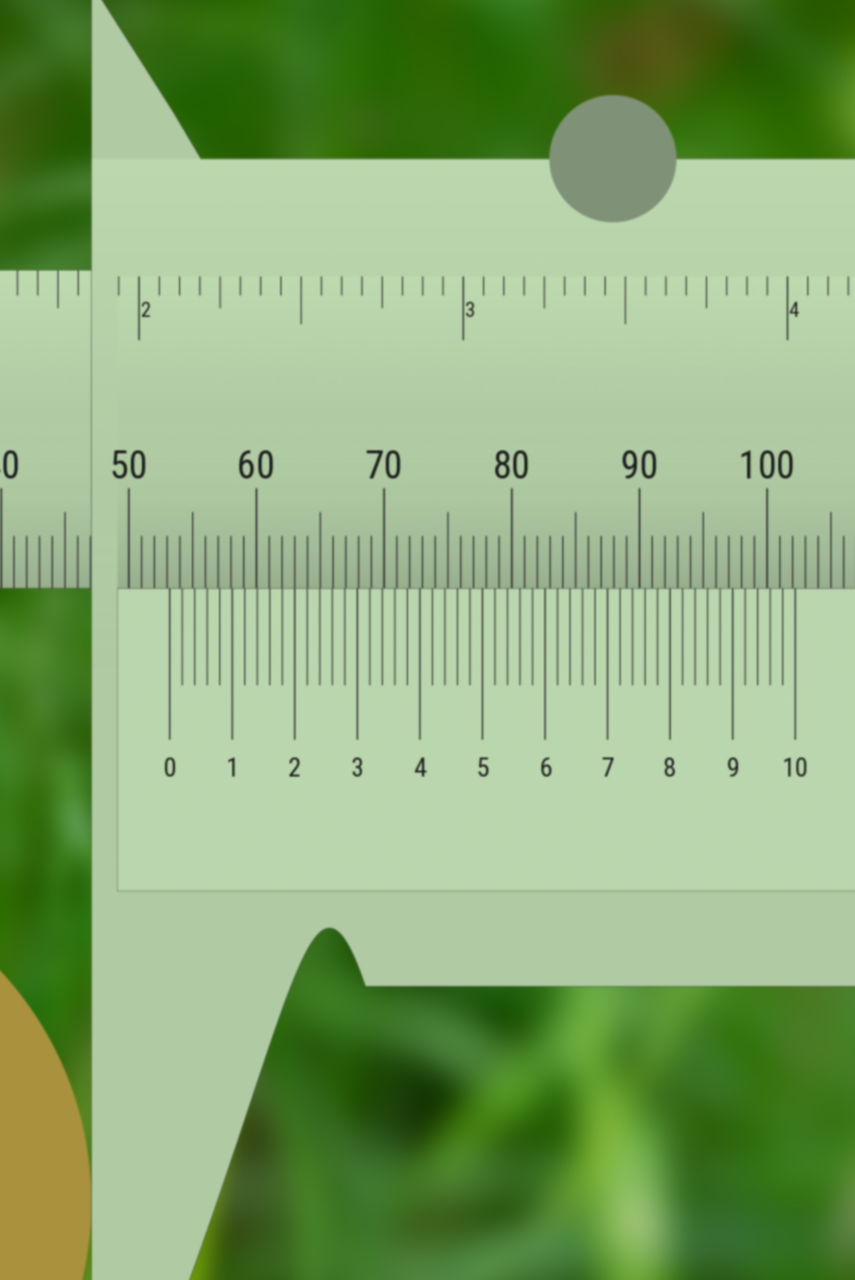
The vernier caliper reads 53.2 mm
